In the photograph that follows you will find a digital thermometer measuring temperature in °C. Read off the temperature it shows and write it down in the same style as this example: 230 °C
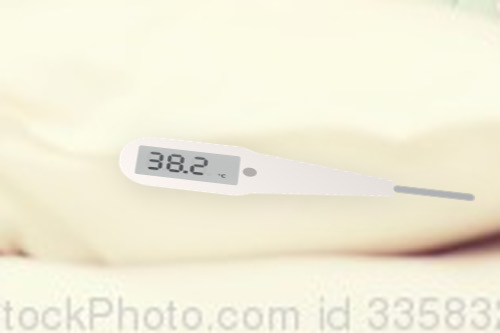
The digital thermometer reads 38.2 °C
